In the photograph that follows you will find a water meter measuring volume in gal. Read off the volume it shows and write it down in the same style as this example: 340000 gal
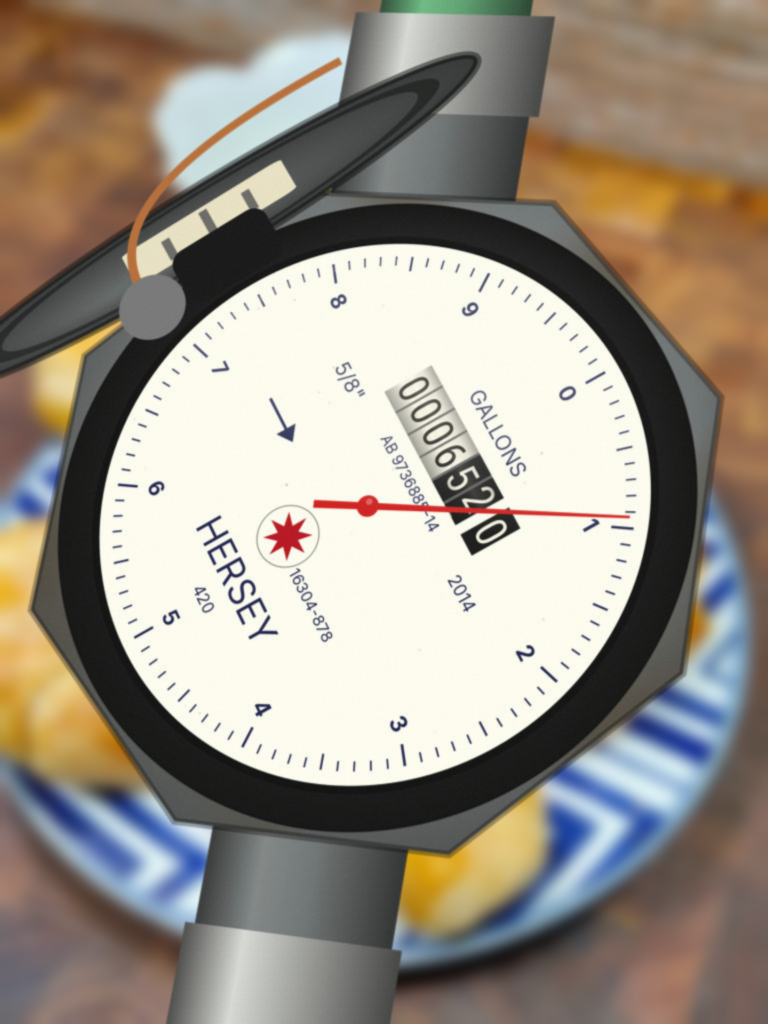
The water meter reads 6520.9 gal
